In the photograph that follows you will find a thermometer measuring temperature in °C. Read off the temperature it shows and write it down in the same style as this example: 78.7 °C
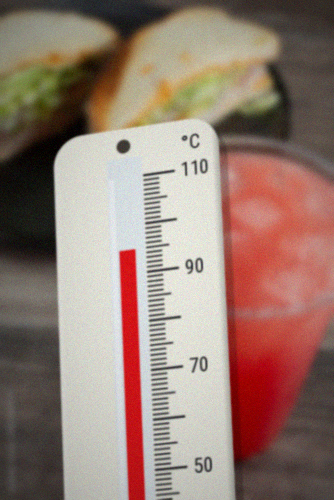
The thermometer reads 95 °C
